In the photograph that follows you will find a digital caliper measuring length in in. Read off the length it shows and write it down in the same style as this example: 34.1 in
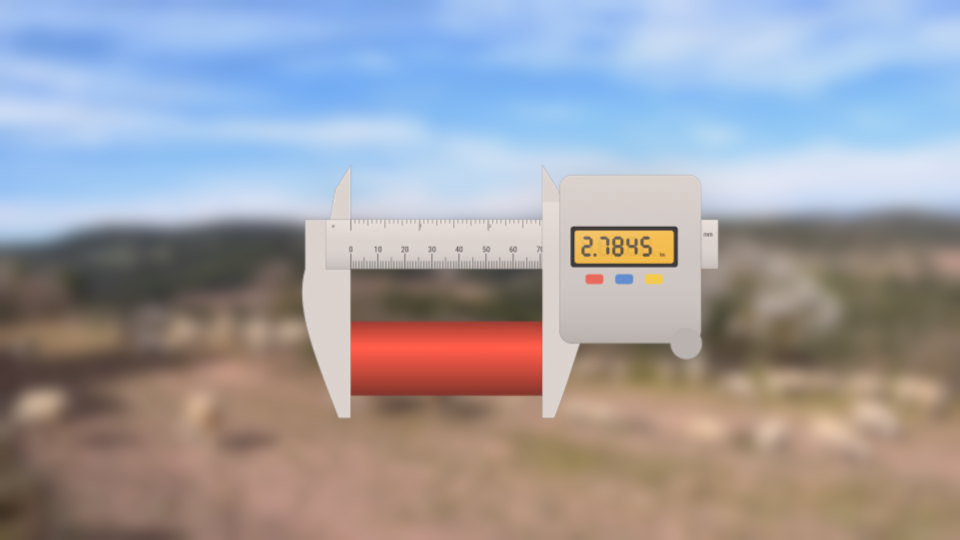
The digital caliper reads 2.7845 in
